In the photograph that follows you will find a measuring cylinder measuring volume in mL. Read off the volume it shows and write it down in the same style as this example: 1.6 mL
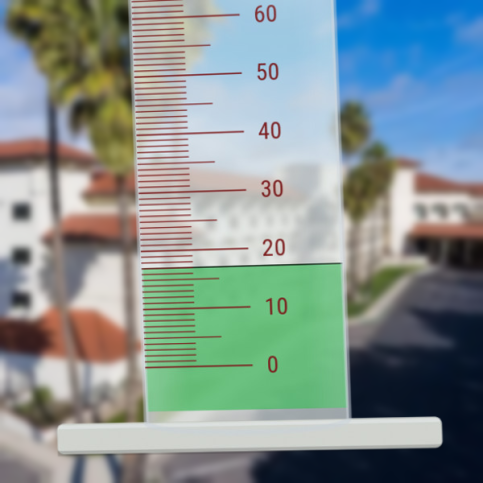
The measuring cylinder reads 17 mL
